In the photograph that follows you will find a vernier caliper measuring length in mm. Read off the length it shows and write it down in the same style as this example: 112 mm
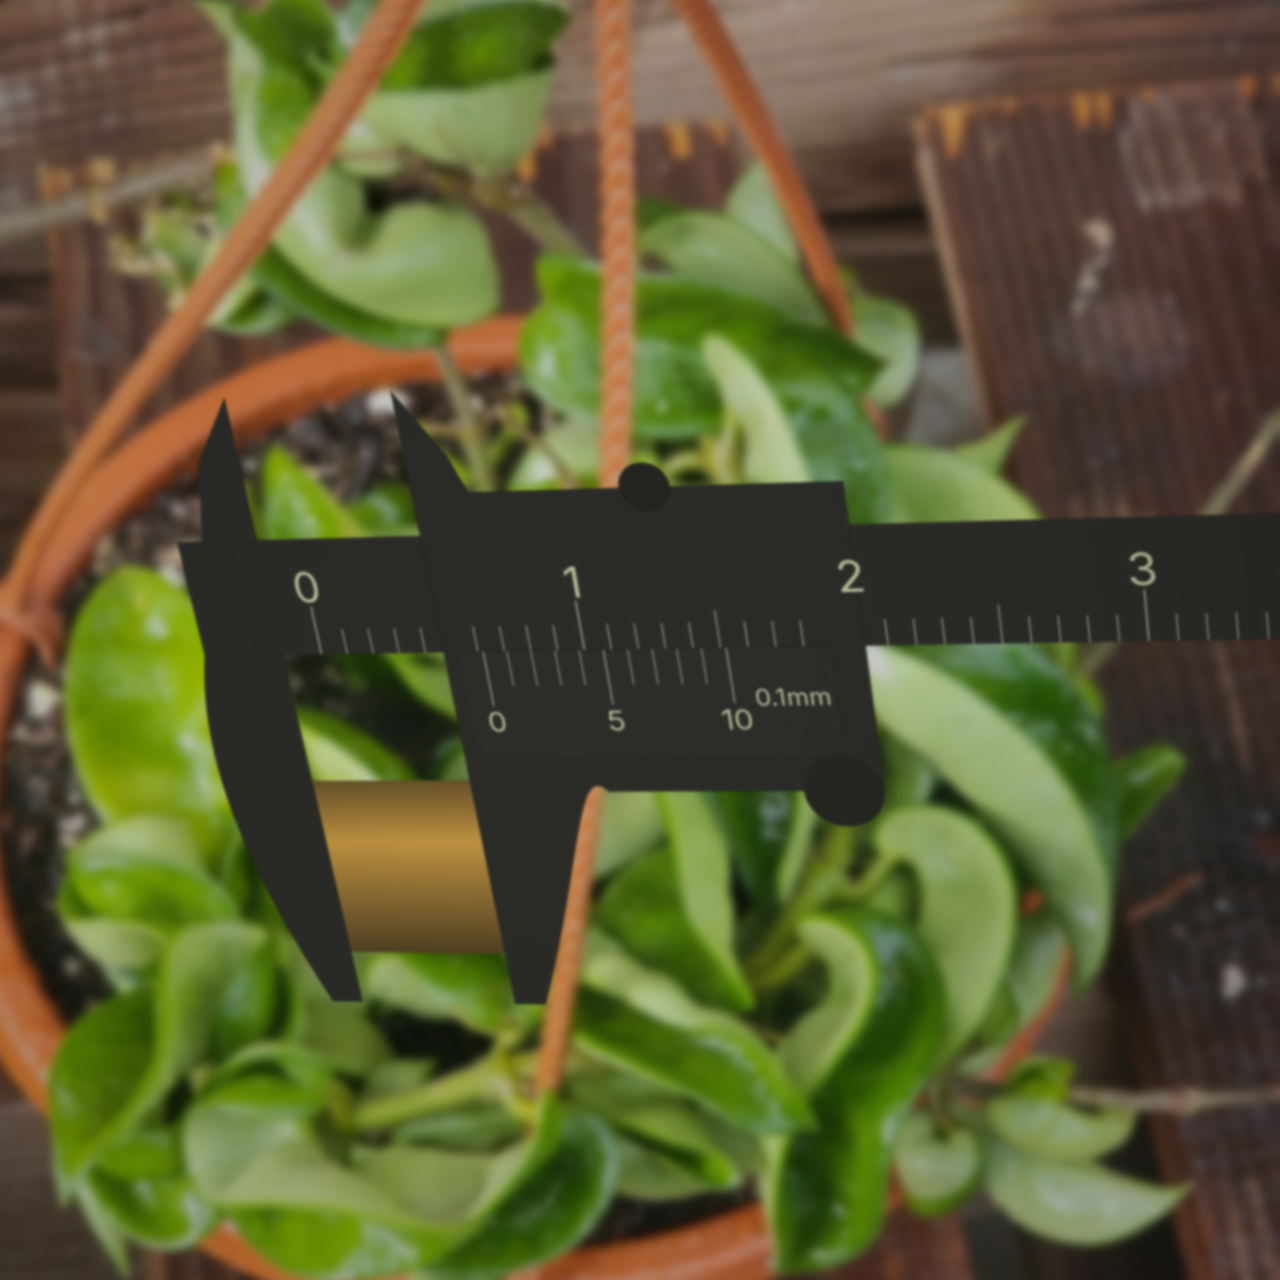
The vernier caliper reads 6.2 mm
